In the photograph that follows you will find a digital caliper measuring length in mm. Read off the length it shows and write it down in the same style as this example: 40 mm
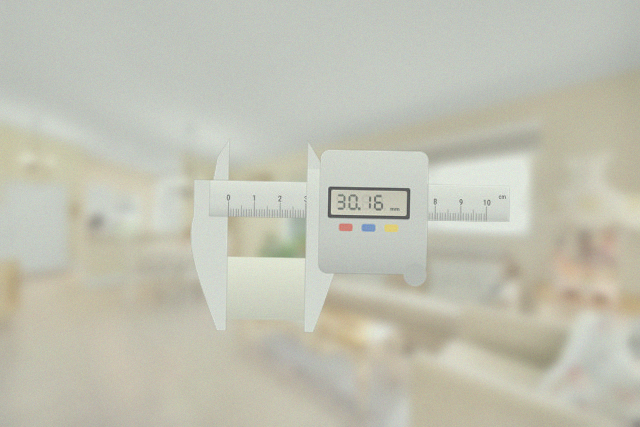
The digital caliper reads 30.16 mm
